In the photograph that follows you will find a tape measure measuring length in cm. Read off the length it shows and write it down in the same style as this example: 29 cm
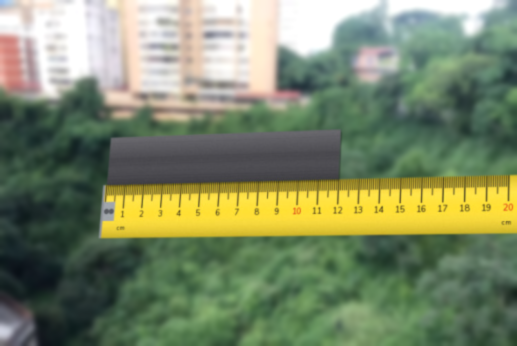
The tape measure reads 12 cm
